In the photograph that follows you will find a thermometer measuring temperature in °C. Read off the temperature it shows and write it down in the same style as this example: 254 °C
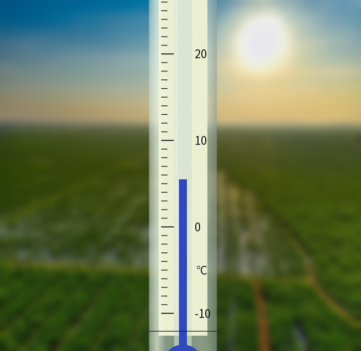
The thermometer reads 5.5 °C
